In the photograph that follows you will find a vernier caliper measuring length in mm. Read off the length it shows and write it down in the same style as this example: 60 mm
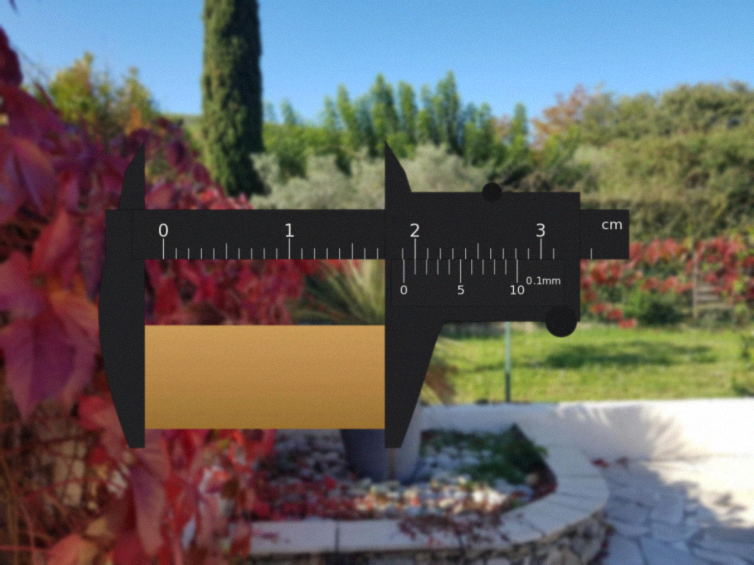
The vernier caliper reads 19.1 mm
